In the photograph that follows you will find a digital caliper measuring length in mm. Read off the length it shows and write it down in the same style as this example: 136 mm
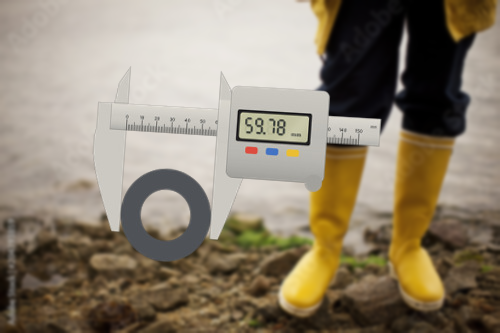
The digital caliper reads 59.78 mm
